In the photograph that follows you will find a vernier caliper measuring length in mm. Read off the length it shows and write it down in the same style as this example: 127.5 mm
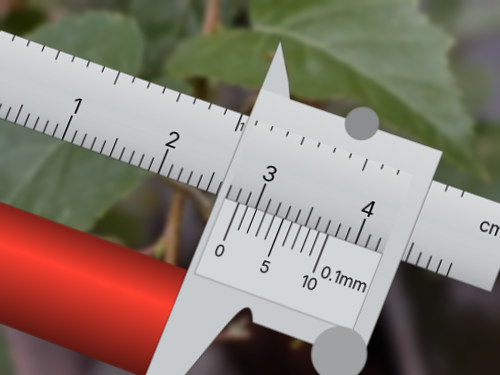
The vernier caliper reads 28.3 mm
